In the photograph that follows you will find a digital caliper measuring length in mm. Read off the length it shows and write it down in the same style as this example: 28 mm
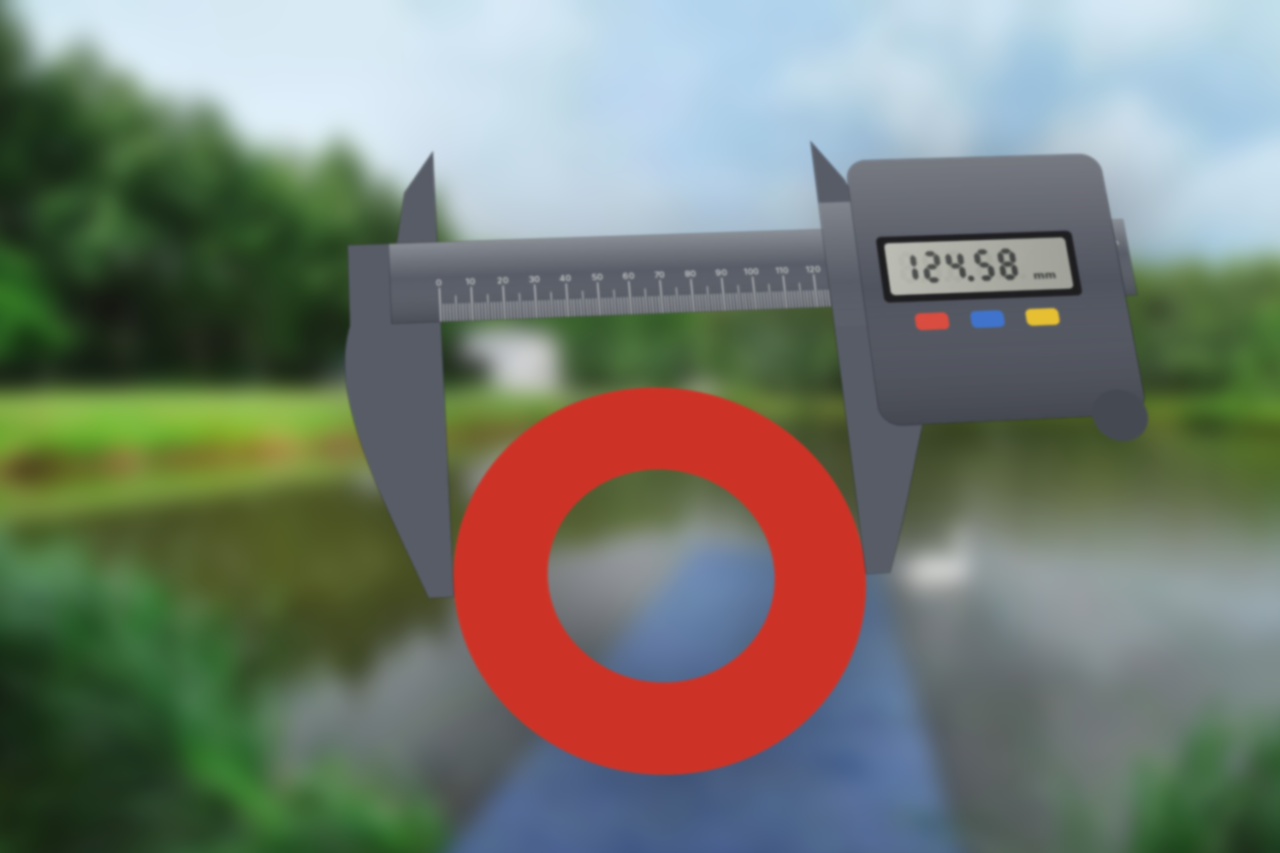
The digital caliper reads 124.58 mm
